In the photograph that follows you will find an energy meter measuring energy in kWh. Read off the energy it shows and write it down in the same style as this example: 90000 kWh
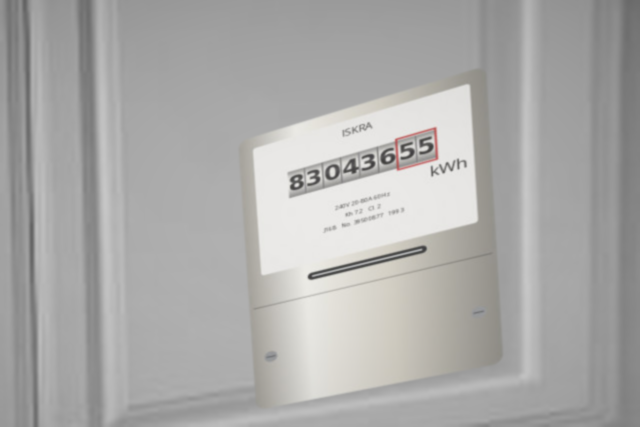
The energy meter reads 830436.55 kWh
